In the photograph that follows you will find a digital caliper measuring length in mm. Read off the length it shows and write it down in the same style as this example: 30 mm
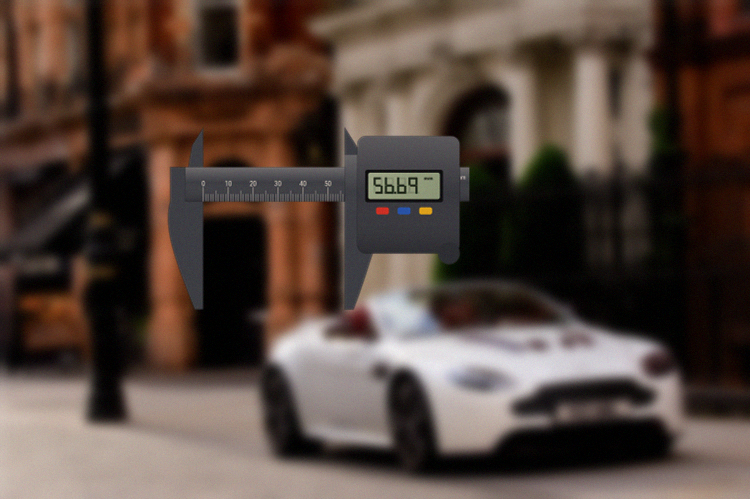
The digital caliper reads 56.69 mm
